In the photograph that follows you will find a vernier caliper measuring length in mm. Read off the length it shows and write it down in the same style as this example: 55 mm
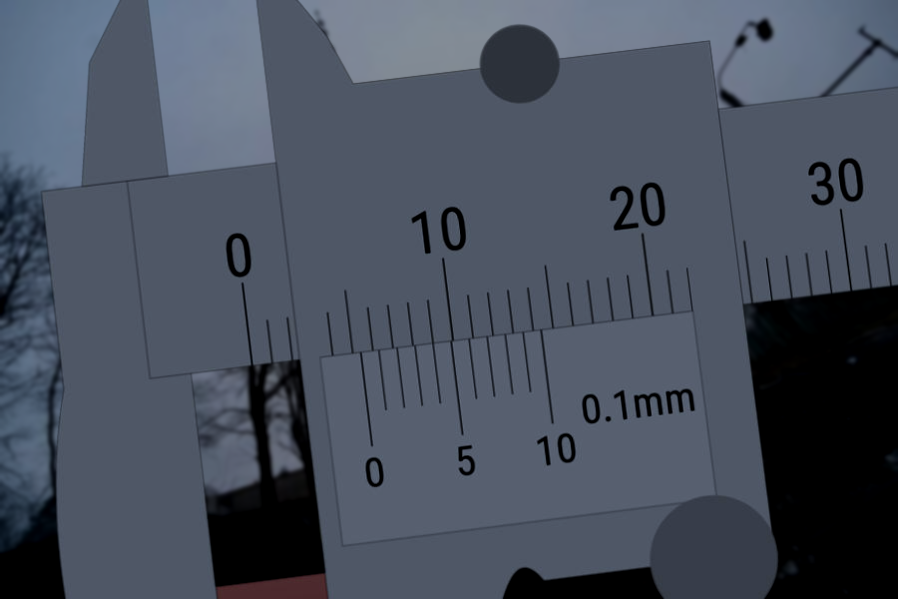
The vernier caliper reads 5.4 mm
